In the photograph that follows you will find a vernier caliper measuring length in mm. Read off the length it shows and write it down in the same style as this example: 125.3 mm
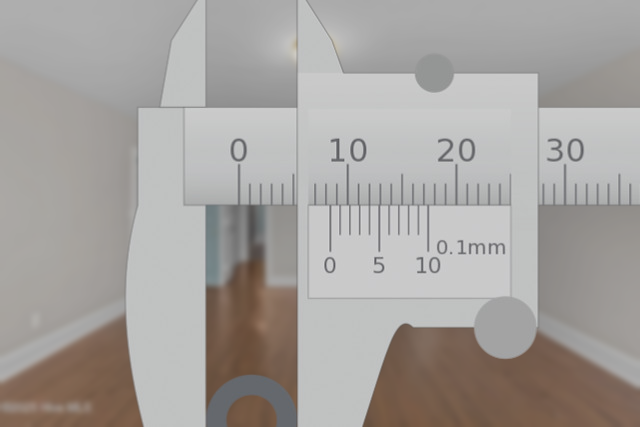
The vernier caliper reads 8.4 mm
